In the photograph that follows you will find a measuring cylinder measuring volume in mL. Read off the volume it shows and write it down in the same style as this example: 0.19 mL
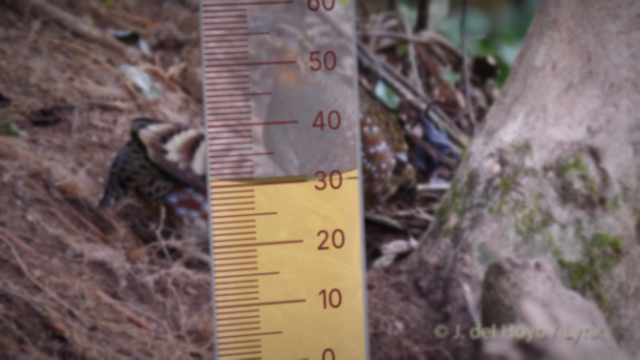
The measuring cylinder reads 30 mL
